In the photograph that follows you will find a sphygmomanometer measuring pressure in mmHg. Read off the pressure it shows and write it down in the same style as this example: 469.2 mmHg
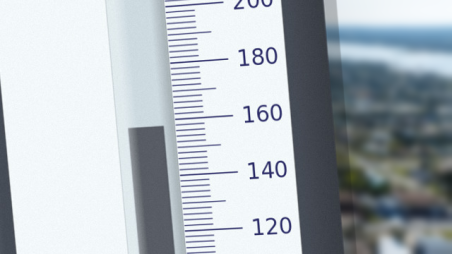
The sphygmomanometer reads 158 mmHg
